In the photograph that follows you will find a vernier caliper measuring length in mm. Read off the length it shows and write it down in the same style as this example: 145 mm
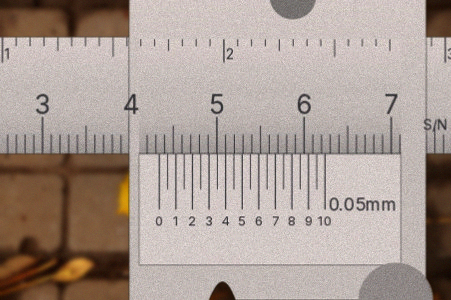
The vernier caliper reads 43.4 mm
